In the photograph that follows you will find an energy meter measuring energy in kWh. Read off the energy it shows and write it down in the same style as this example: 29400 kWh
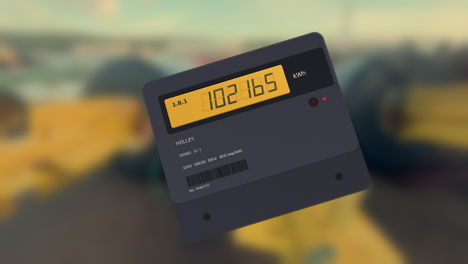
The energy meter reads 102165 kWh
